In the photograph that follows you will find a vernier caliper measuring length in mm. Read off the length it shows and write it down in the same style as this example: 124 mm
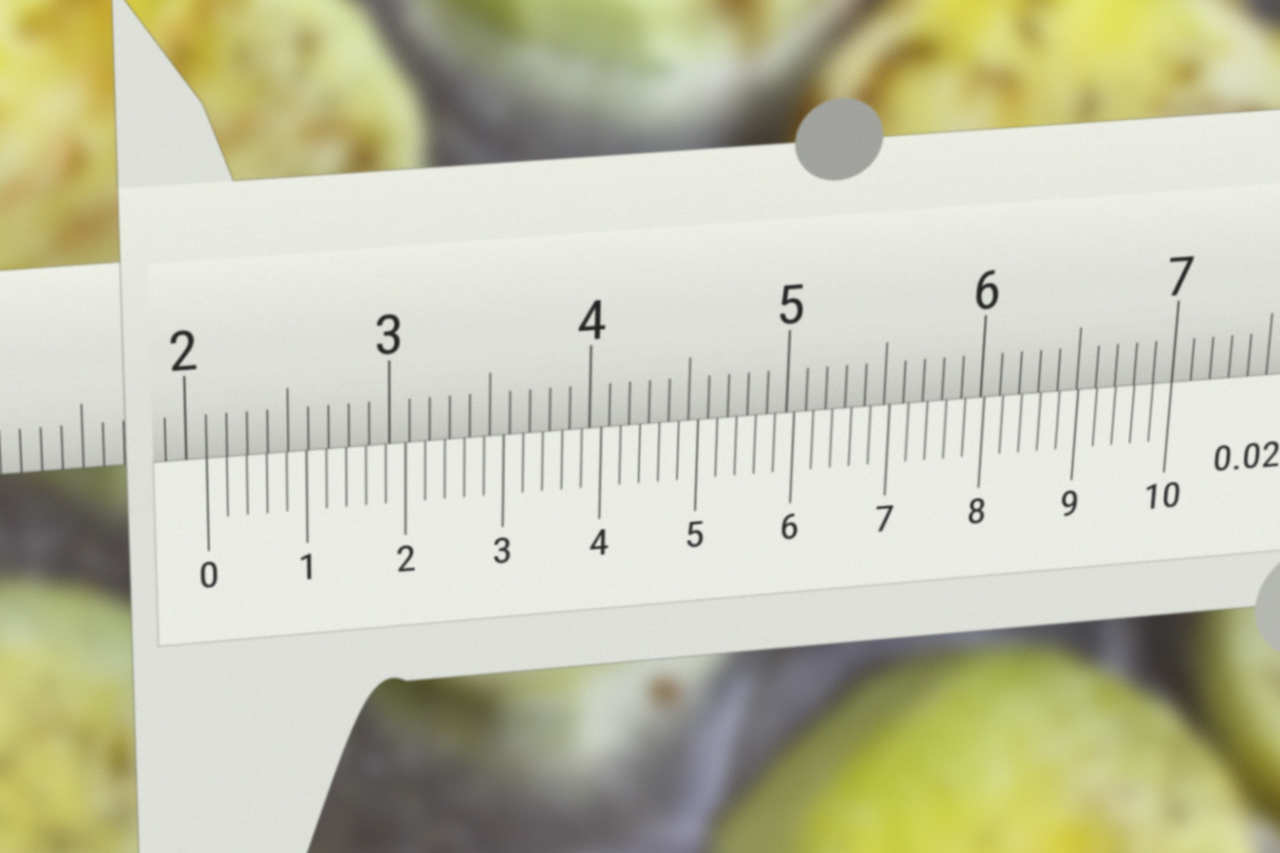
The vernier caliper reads 21.0 mm
